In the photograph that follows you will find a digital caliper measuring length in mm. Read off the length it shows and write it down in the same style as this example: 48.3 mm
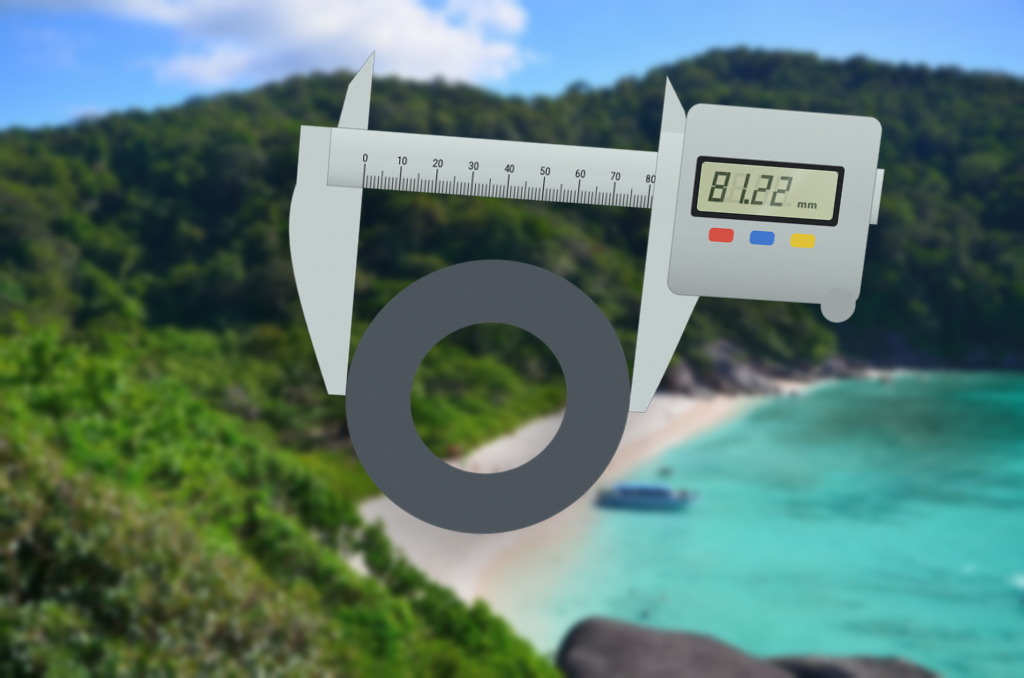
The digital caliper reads 81.22 mm
